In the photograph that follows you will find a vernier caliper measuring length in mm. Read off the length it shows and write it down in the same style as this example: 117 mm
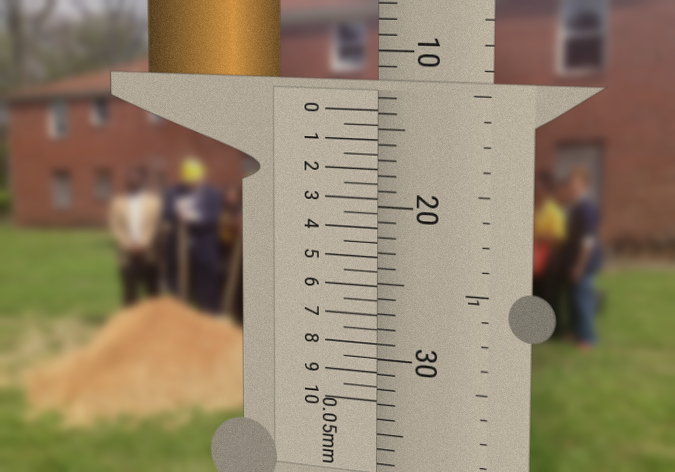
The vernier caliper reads 13.8 mm
